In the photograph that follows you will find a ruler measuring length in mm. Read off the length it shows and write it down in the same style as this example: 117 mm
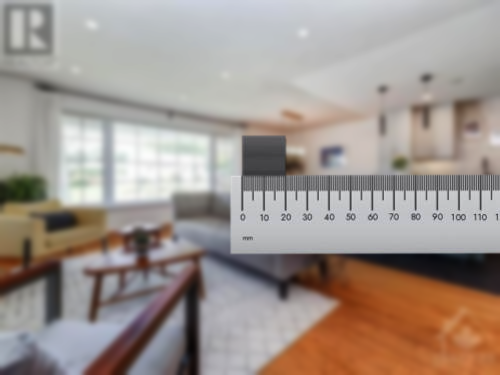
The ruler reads 20 mm
